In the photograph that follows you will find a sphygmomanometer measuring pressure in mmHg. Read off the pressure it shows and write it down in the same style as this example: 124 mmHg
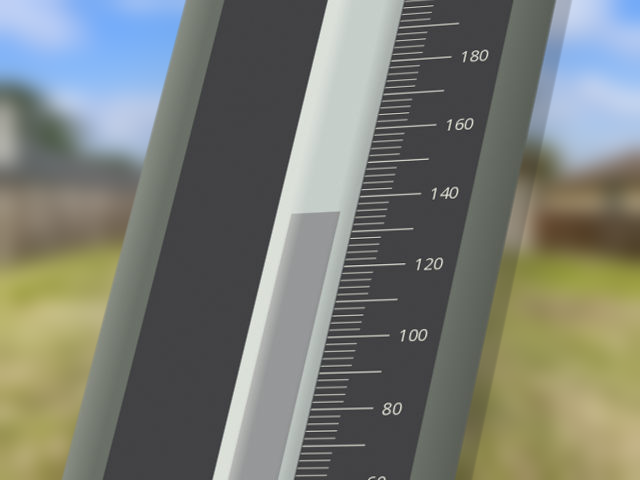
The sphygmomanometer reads 136 mmHg
